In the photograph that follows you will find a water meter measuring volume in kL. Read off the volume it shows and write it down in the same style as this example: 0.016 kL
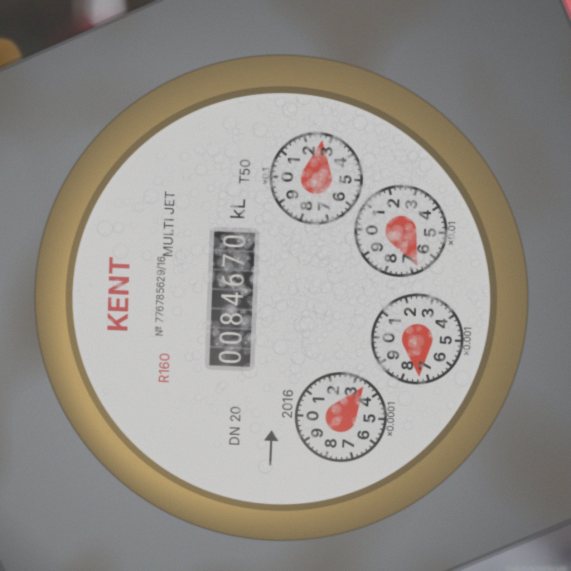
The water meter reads 84670.2673 kL
